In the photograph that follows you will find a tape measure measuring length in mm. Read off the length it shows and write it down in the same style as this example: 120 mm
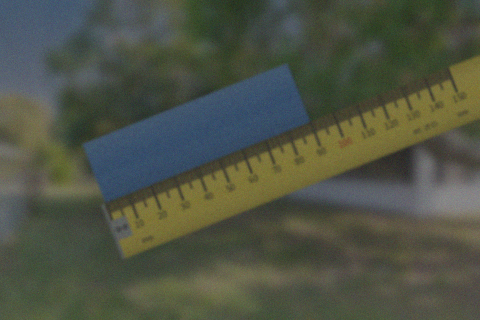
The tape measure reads 90 mm
